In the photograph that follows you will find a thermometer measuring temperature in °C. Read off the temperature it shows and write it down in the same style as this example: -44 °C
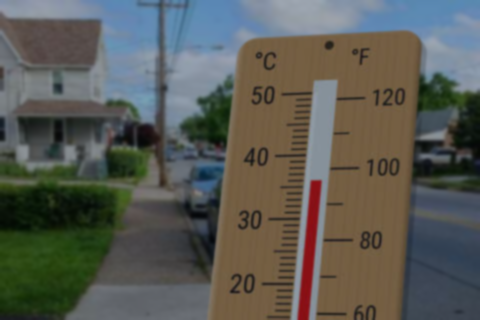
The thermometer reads 36 °C
